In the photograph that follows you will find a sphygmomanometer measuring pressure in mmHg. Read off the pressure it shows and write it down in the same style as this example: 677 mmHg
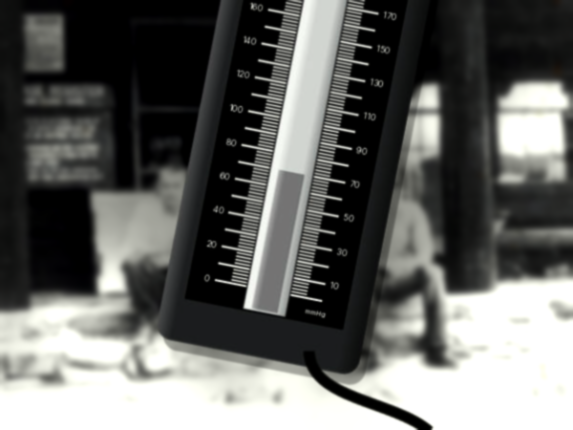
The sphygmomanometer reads 70 mmHg
